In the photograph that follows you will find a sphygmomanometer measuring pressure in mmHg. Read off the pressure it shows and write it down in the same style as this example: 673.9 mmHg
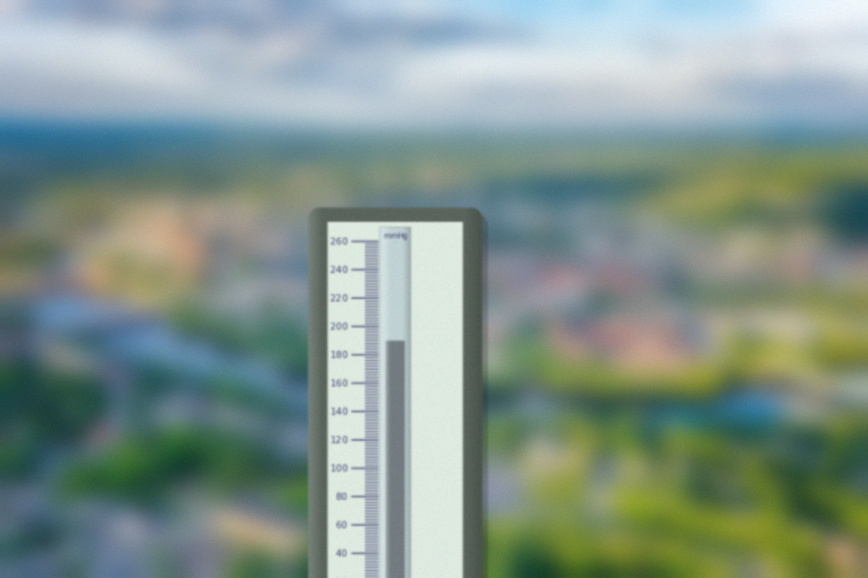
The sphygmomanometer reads 190 mmHg
